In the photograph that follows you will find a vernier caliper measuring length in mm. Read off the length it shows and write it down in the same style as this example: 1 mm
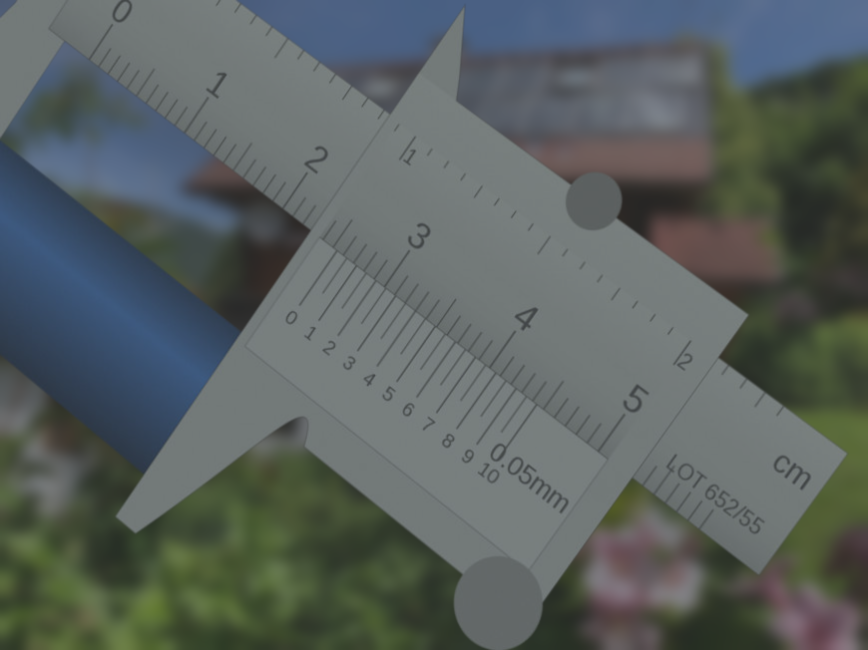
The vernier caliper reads 25.4 mm
